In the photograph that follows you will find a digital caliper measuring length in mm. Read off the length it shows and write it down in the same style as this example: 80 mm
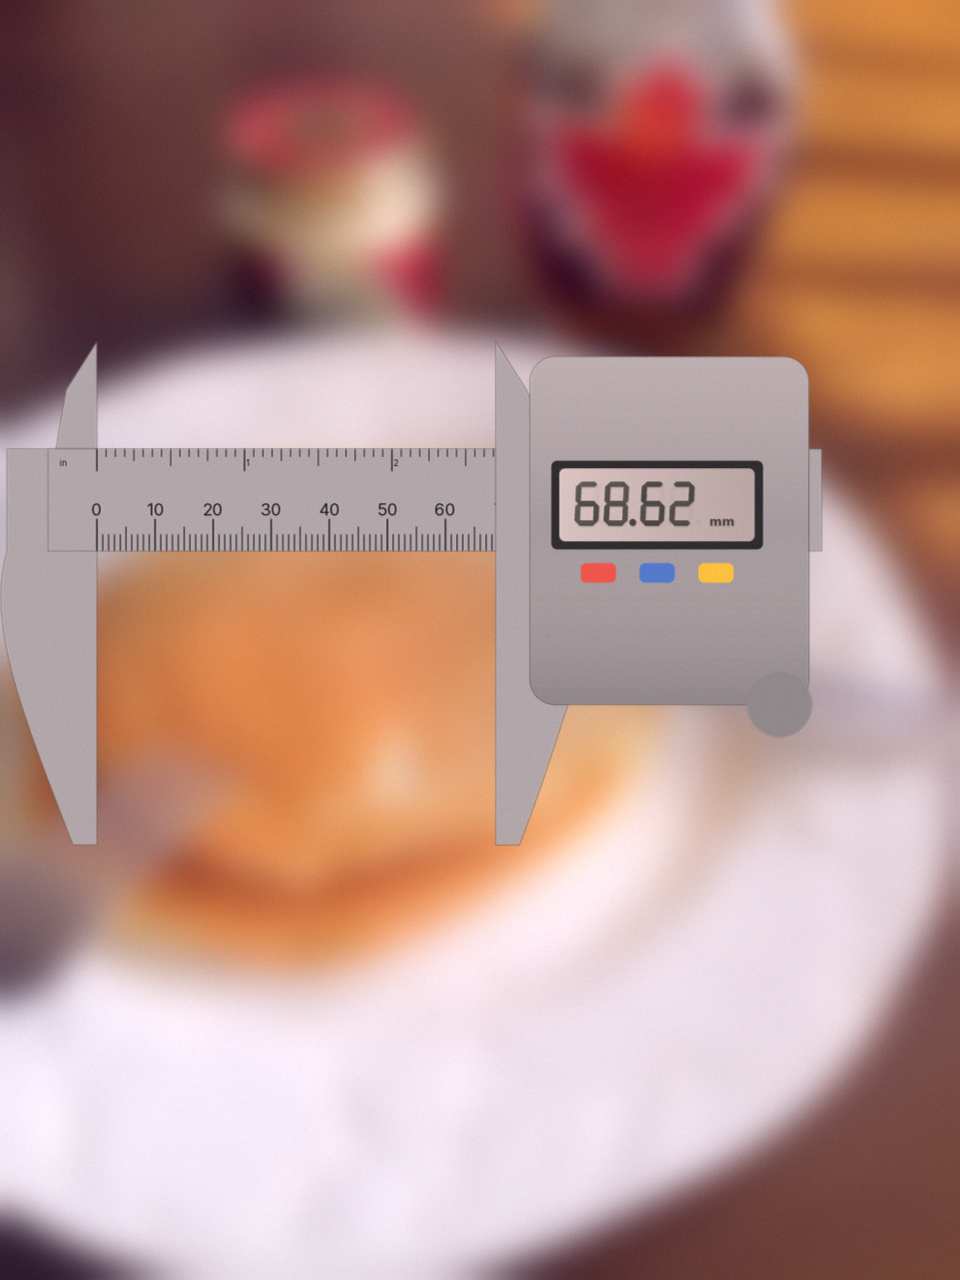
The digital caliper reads 68.62 mm
